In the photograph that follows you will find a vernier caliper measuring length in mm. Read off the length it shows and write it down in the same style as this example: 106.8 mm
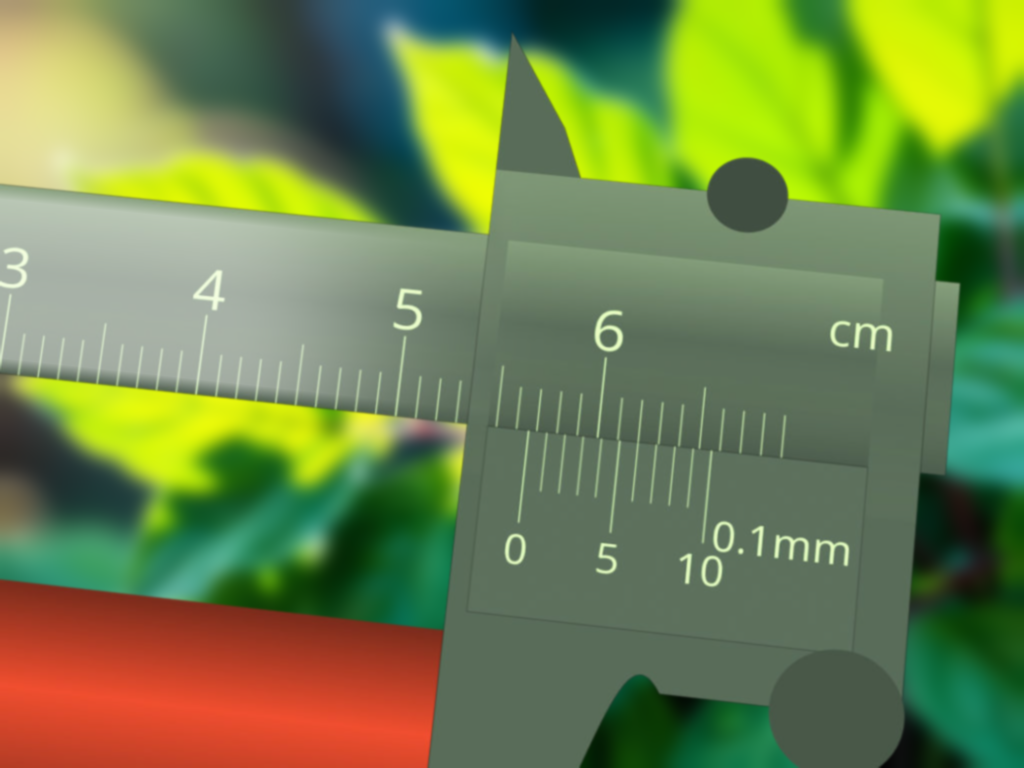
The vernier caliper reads 56.6 mm
